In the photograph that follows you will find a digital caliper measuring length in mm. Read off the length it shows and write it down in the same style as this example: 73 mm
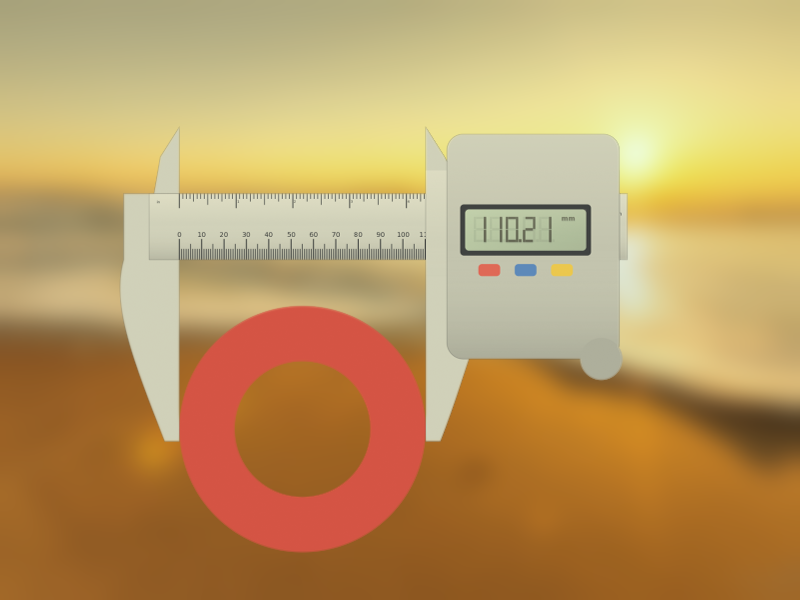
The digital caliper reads 110.21 mm
